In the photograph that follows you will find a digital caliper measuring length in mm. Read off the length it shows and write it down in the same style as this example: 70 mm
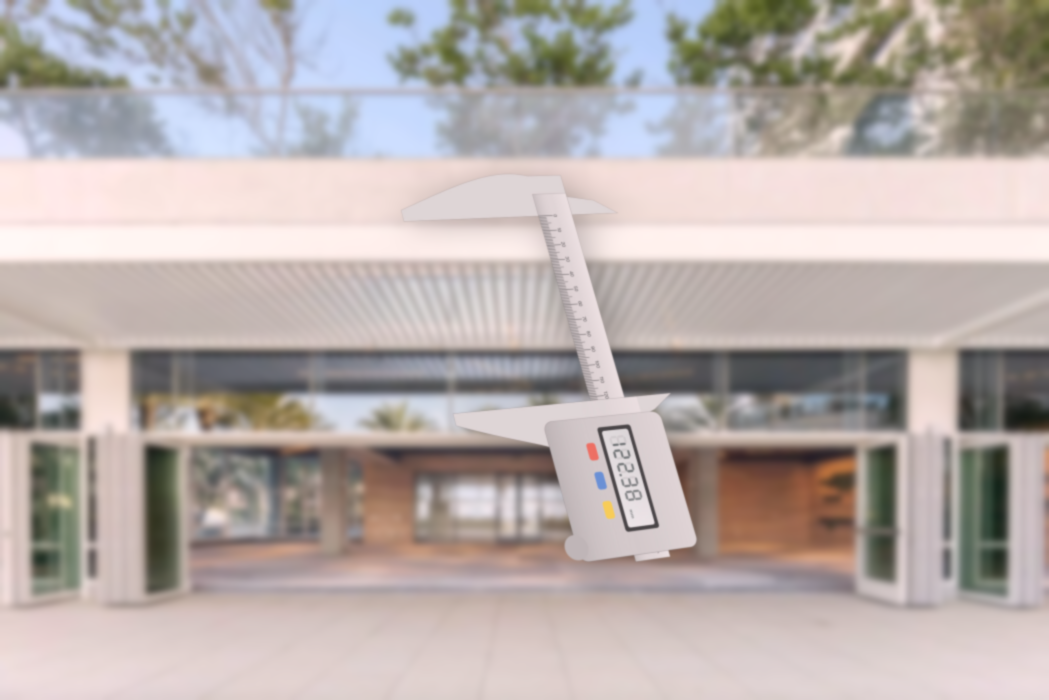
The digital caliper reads 122.38 mm
